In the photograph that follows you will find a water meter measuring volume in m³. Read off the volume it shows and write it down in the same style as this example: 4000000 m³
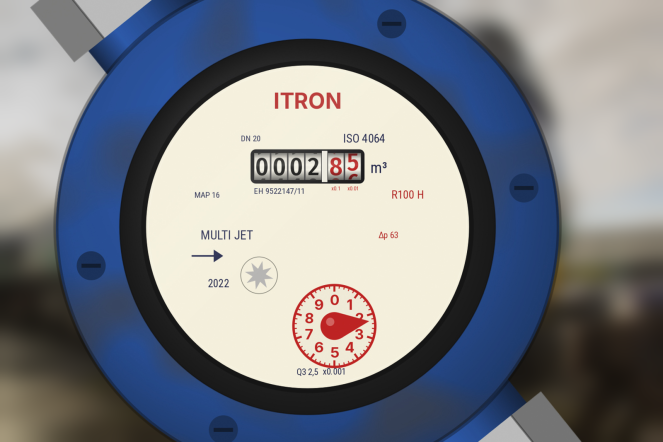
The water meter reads 2.852 m³
